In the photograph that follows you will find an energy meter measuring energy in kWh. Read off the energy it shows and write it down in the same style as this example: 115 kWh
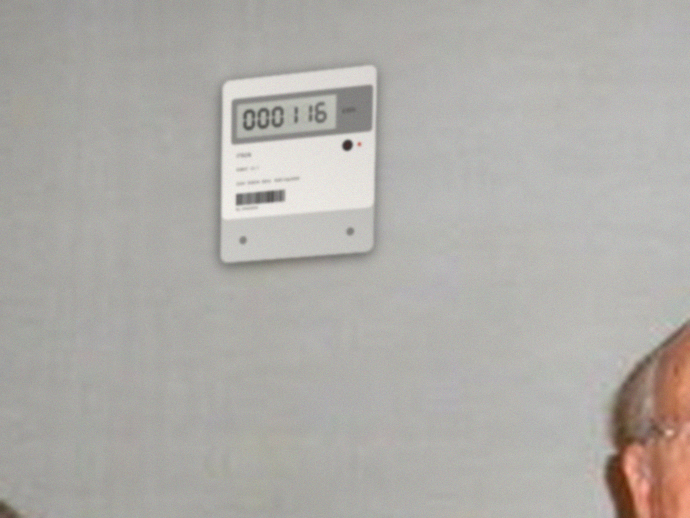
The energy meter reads 116 kWh
